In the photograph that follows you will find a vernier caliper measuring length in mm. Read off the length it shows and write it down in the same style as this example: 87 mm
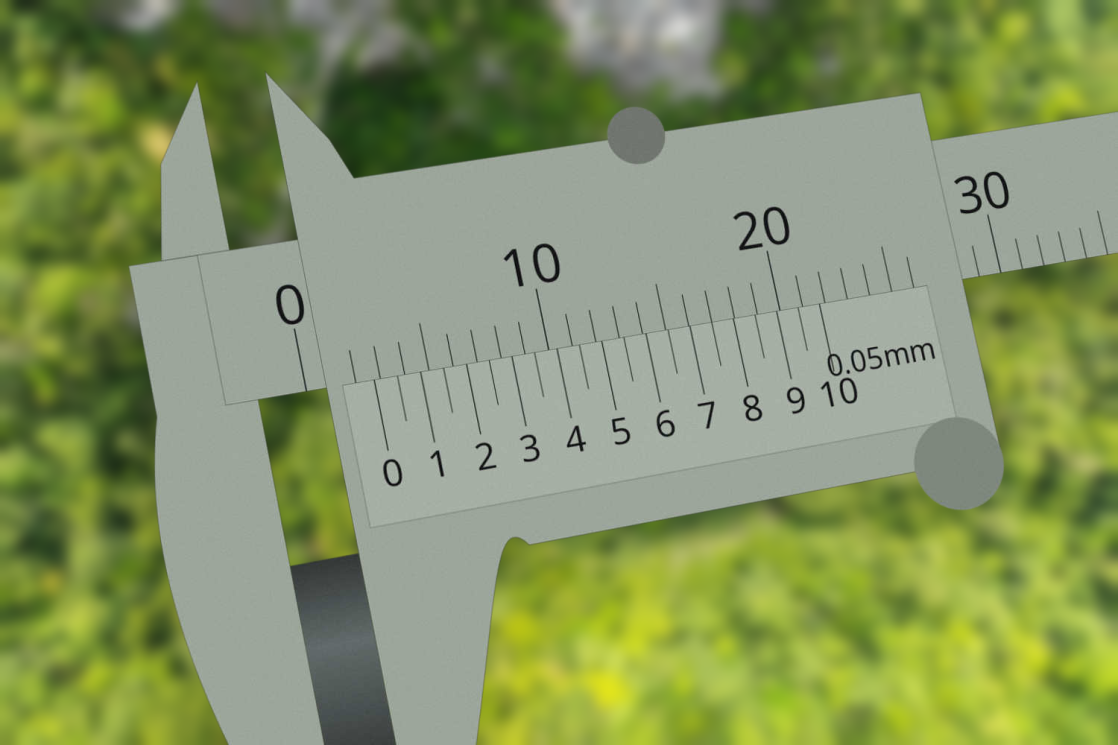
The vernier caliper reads 2.75 mm
